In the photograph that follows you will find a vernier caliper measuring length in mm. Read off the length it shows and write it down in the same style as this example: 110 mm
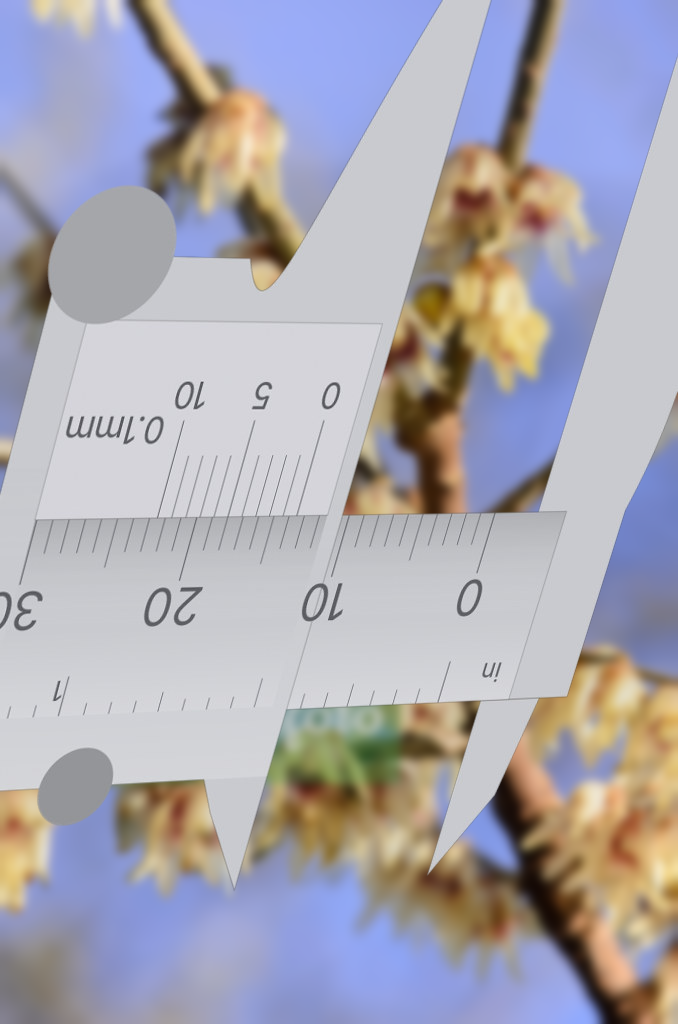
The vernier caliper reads 13.5 mm
